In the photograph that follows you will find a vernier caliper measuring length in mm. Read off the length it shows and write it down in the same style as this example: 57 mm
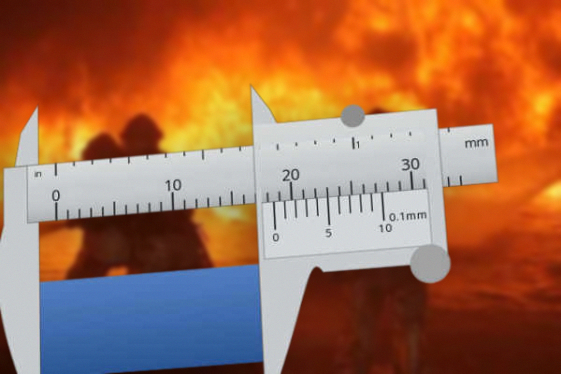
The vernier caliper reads 18.5 mm
